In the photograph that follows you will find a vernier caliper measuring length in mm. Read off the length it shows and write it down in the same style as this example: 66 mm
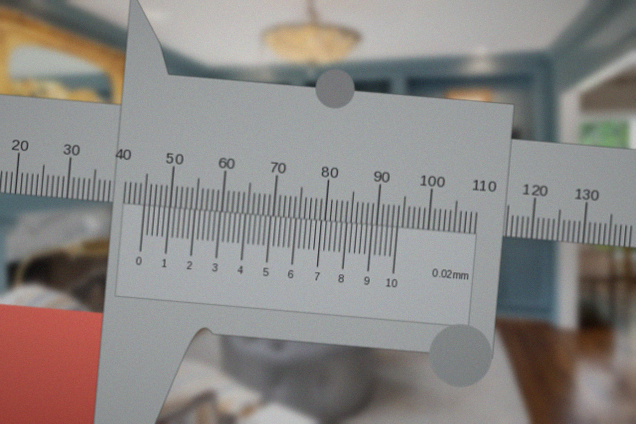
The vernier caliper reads 45.0 mm
